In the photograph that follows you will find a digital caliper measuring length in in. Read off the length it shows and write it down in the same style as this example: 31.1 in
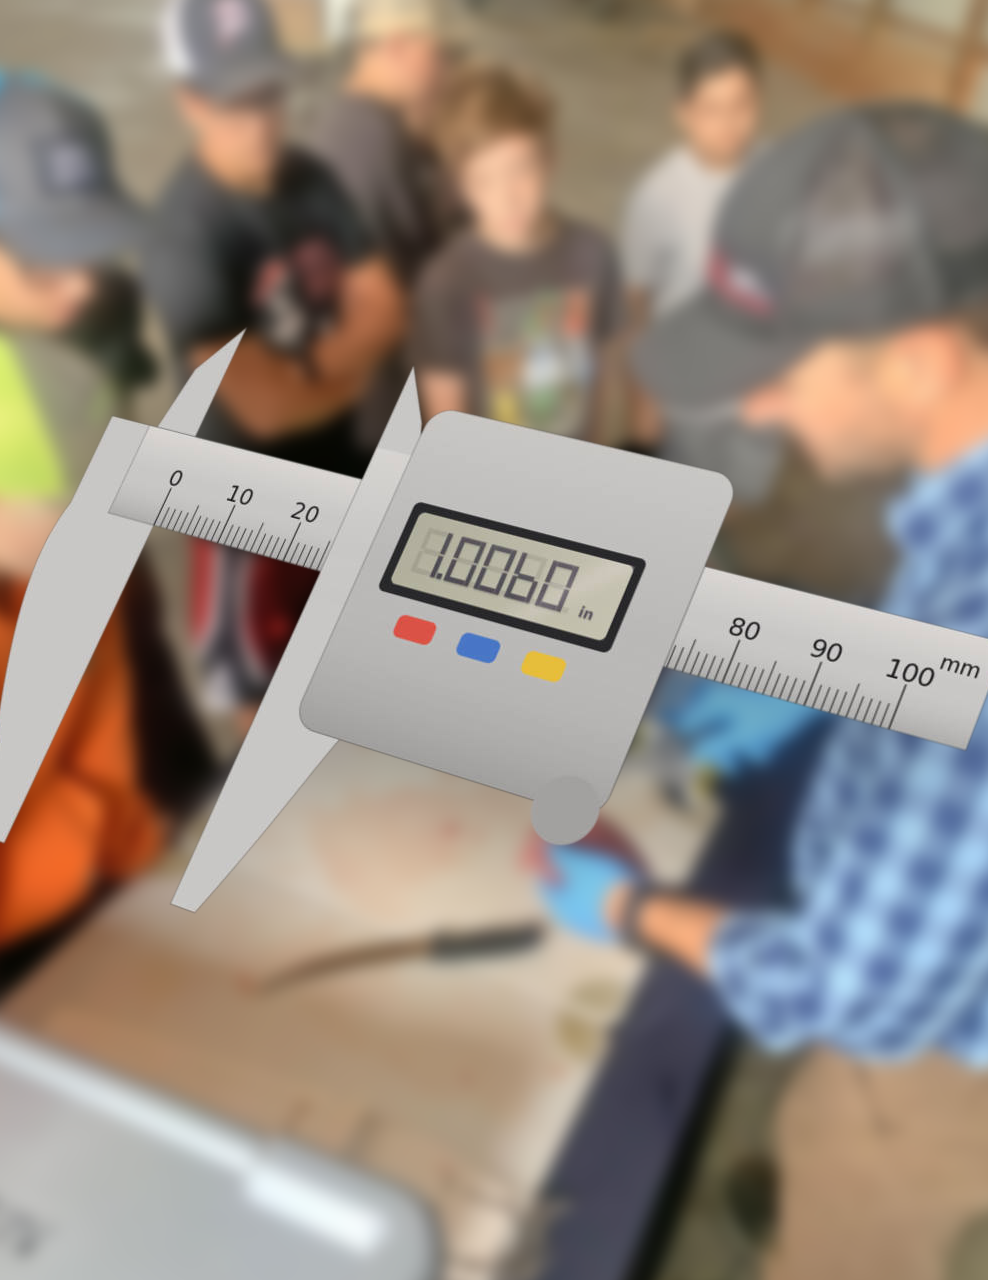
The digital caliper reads 1.0060 in
